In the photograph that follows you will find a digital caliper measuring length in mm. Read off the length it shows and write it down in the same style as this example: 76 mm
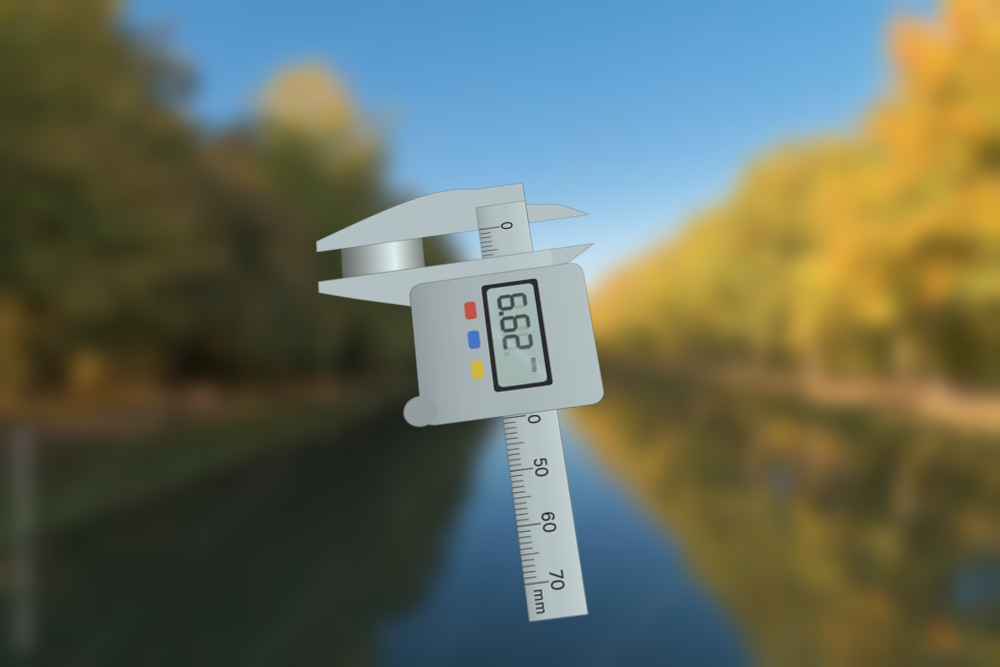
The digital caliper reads 6.62 mm
